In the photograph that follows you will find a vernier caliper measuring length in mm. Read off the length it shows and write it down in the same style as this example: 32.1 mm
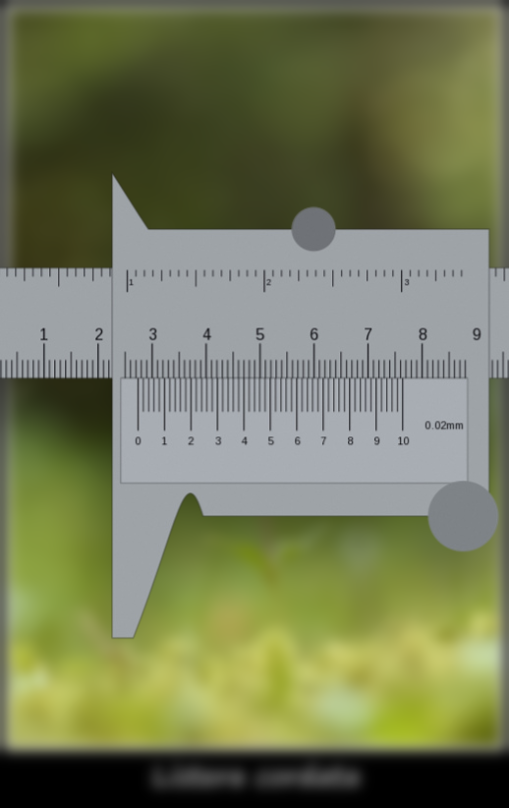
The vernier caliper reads 27.4 mm
